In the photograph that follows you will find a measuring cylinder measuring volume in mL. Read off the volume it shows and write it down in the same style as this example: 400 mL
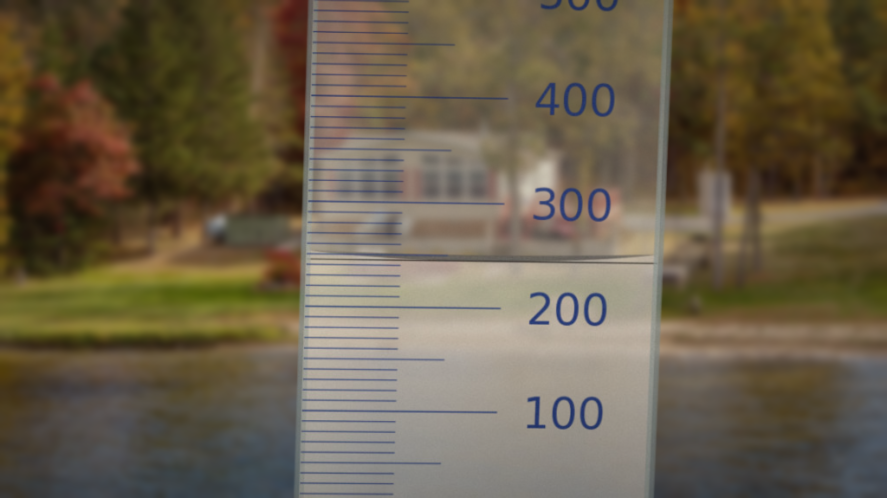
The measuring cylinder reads 245 mL
